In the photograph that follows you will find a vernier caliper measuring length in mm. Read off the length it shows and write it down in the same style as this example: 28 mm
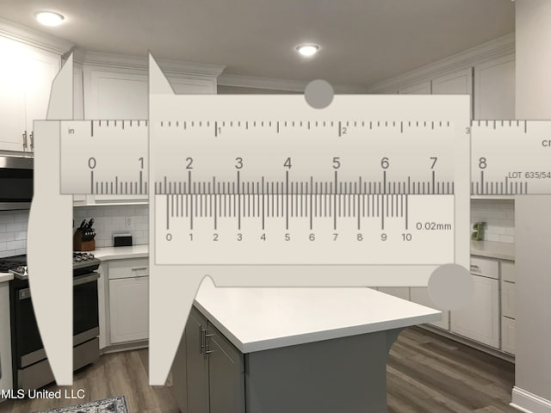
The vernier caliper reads 15.5 mm
